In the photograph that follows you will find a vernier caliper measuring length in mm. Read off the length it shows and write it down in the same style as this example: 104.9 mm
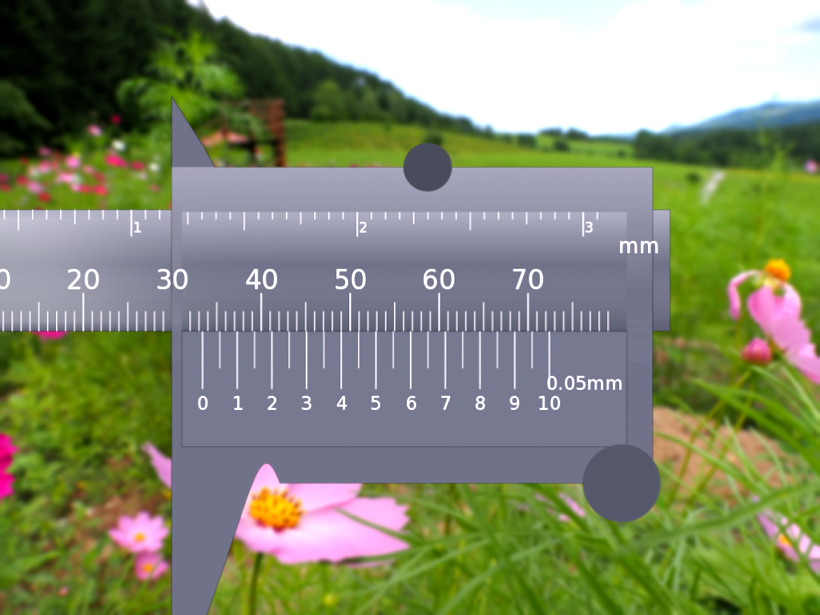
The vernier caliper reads 33.4 mm
